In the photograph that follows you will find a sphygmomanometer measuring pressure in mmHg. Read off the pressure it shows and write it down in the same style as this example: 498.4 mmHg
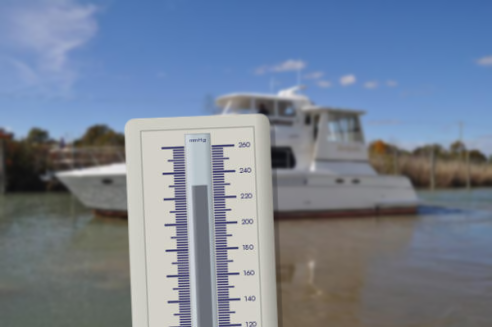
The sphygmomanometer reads 230 mmHg
